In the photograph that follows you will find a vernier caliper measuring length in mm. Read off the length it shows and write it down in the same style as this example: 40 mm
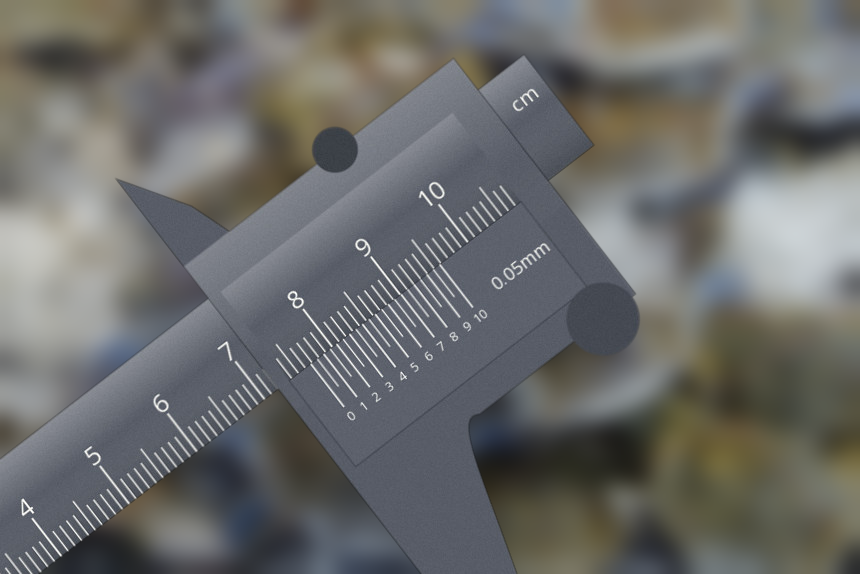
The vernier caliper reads 76.8 mm
